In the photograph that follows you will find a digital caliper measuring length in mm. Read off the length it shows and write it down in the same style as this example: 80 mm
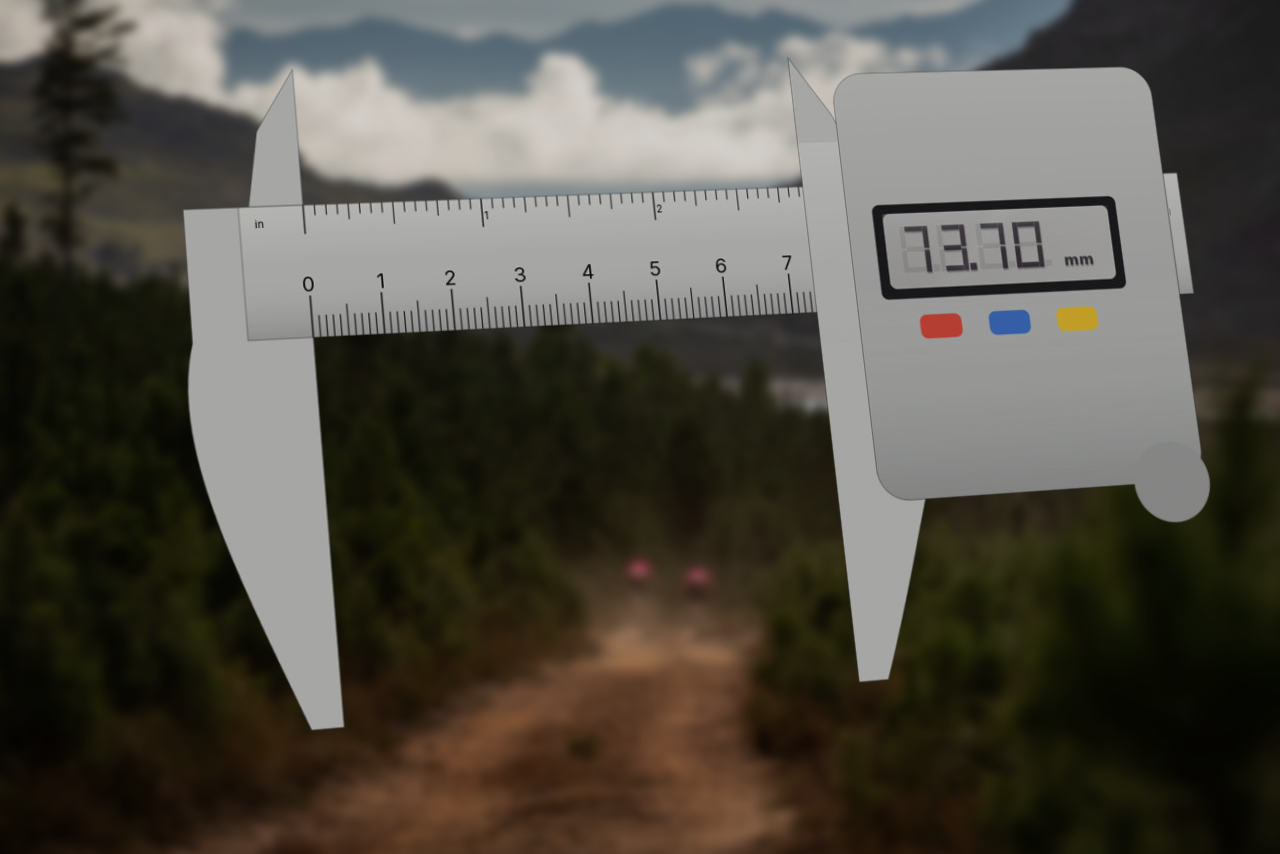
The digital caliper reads 73.70 mm
